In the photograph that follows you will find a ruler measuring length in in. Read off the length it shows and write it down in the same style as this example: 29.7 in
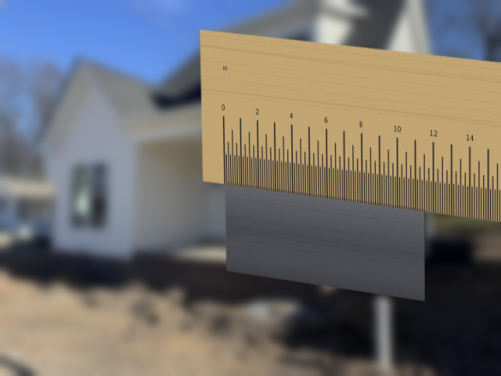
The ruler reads 11.5 in
